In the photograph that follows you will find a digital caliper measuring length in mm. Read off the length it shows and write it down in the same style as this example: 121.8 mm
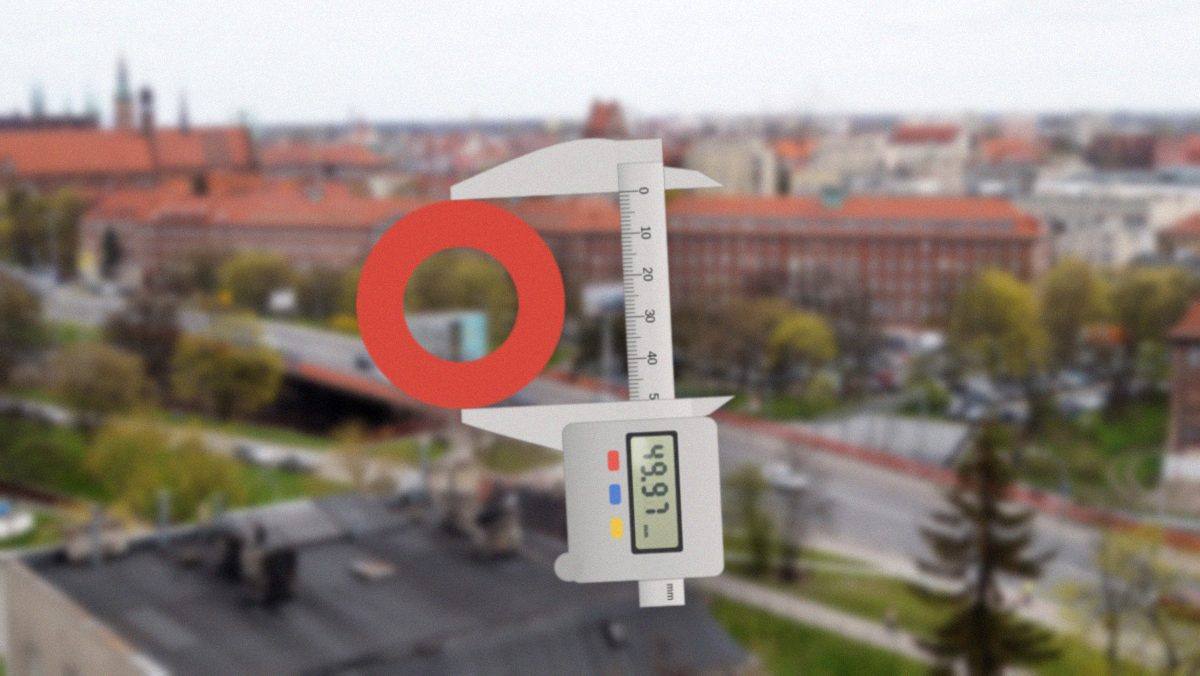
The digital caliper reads 49.97 mm
